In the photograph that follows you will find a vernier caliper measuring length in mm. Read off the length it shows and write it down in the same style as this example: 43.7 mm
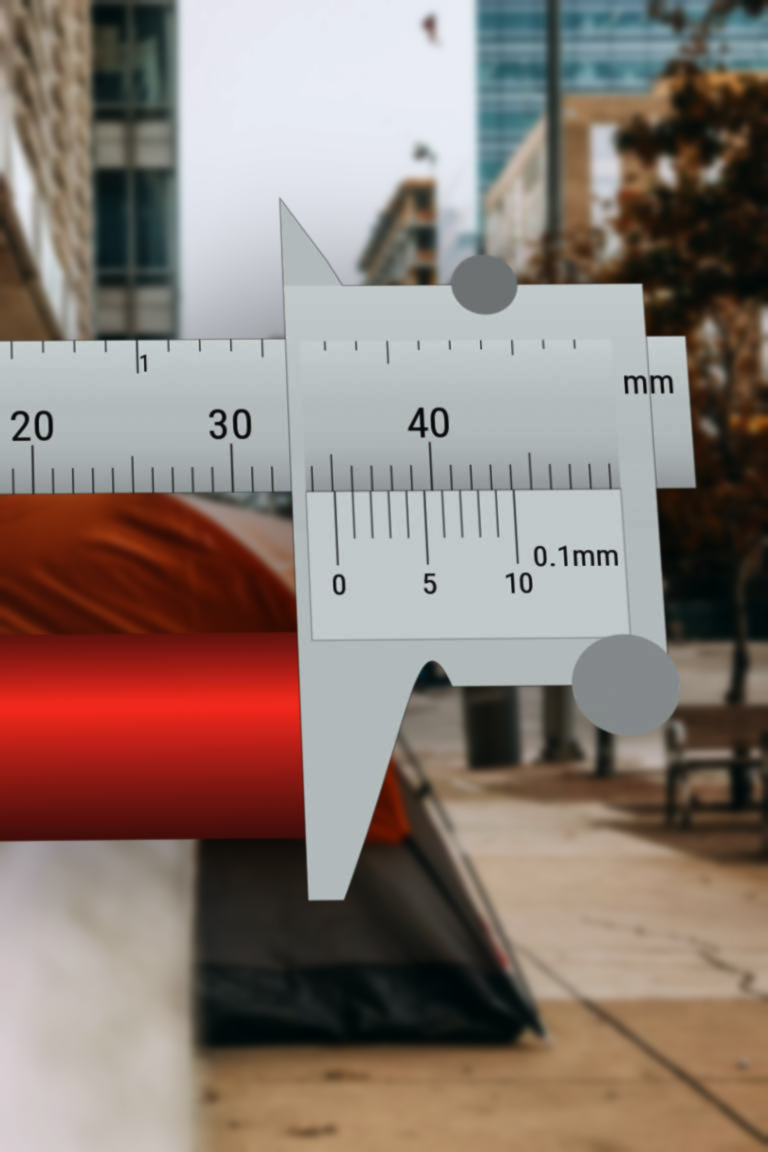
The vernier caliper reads 35.1 mm
